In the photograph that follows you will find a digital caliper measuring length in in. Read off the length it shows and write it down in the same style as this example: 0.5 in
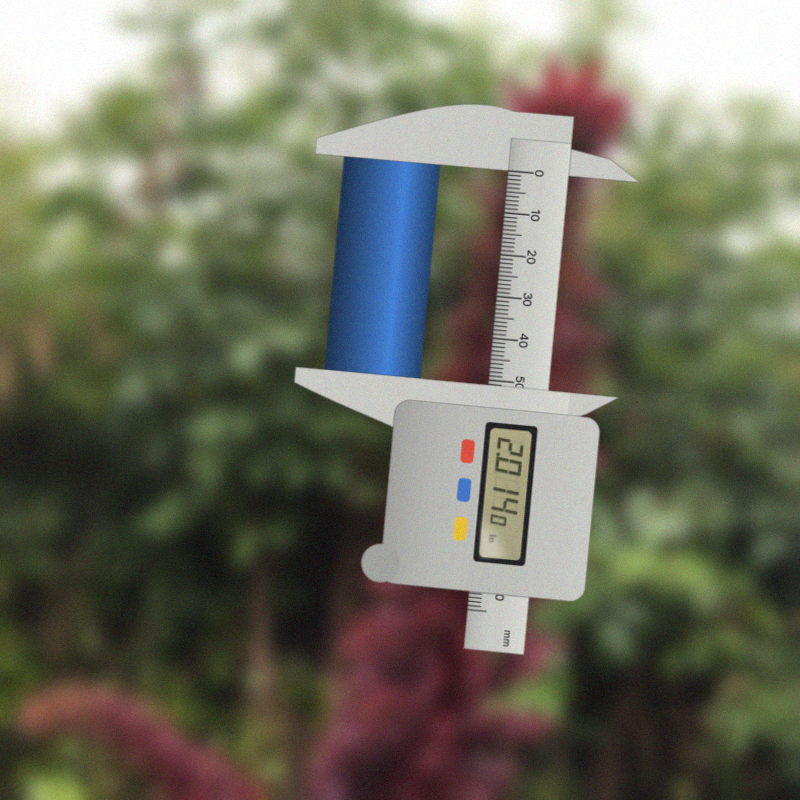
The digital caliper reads 2.0140 in
